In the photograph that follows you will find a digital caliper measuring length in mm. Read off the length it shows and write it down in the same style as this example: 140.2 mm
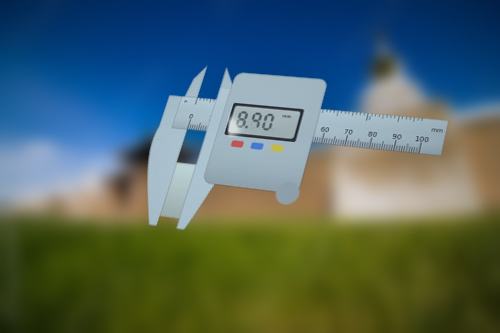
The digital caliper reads 8.90 mm
